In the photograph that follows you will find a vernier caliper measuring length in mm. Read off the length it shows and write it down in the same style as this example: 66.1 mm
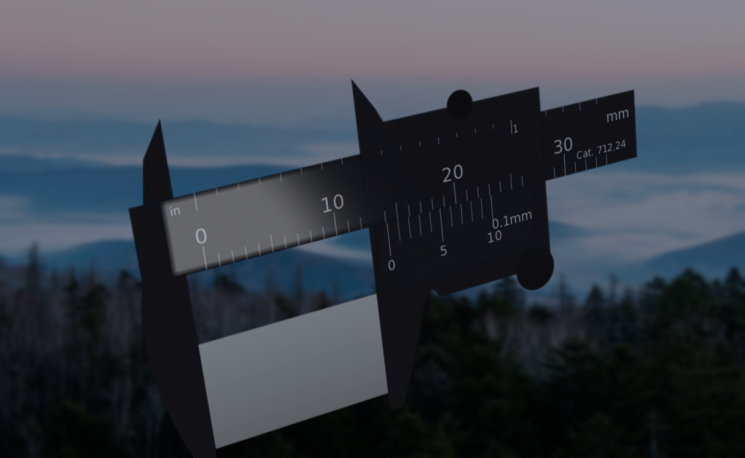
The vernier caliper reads 14.1 mm
